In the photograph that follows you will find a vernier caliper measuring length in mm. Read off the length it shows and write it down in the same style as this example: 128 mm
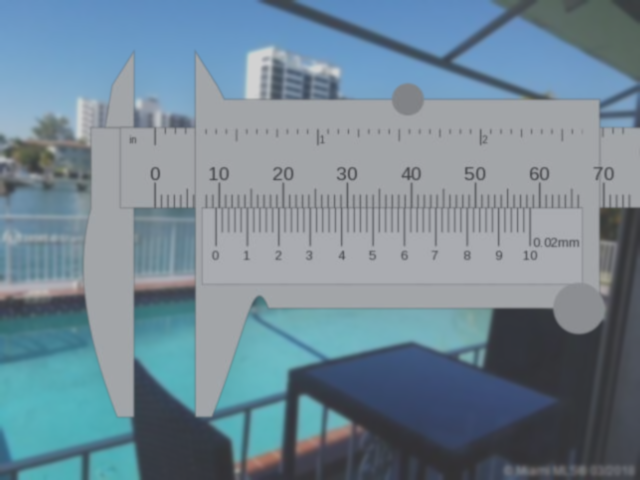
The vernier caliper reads 9.5 mm
